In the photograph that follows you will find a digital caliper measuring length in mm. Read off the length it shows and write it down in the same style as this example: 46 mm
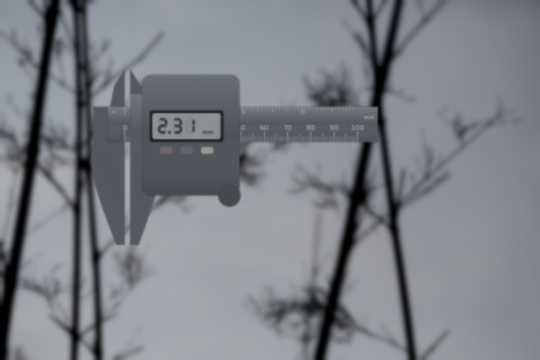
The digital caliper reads 2.31 mm
